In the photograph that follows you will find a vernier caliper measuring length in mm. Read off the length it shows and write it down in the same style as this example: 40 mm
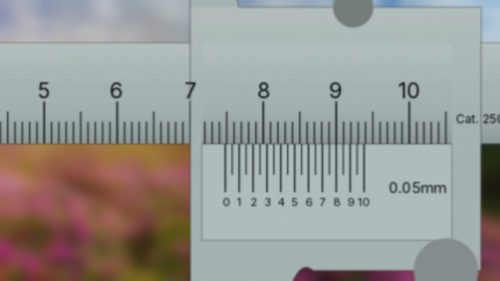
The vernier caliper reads 74.8 mm
